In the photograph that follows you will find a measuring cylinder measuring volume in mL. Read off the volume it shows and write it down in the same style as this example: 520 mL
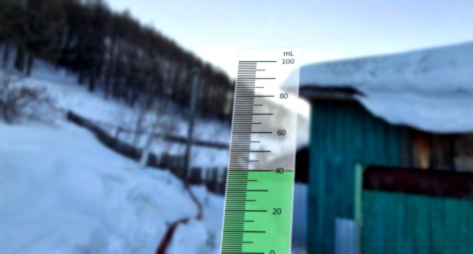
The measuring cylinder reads 40 mL
